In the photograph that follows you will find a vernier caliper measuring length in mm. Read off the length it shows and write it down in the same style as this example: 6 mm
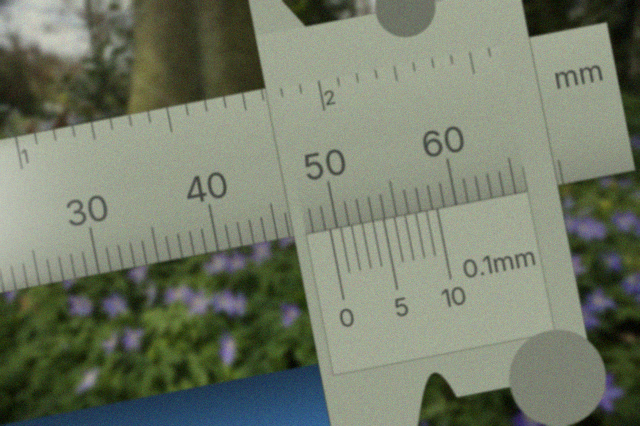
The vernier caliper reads 49.4 mm
